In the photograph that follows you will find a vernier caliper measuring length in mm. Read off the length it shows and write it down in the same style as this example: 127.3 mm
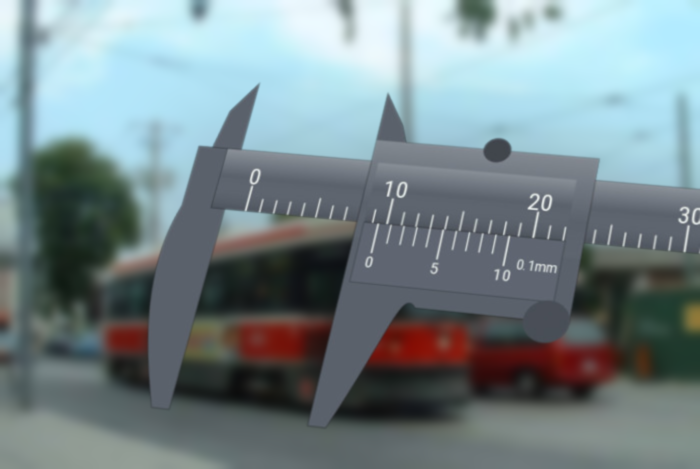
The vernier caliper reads 9.4 mm
